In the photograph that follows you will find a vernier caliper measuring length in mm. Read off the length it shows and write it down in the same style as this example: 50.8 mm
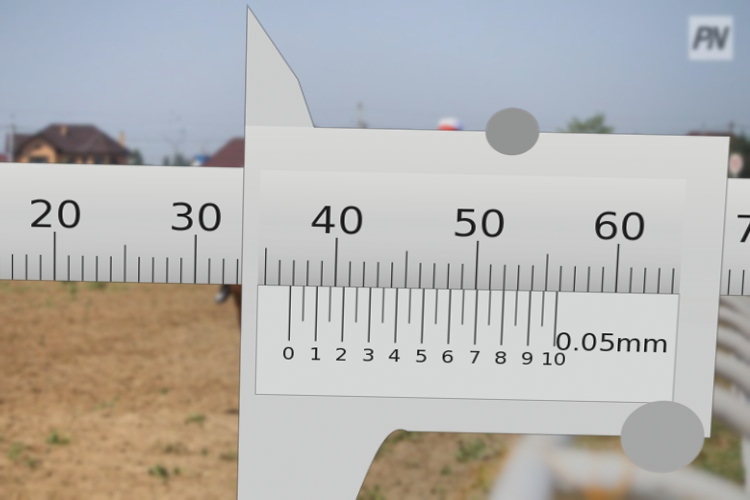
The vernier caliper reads 36.8 mm
